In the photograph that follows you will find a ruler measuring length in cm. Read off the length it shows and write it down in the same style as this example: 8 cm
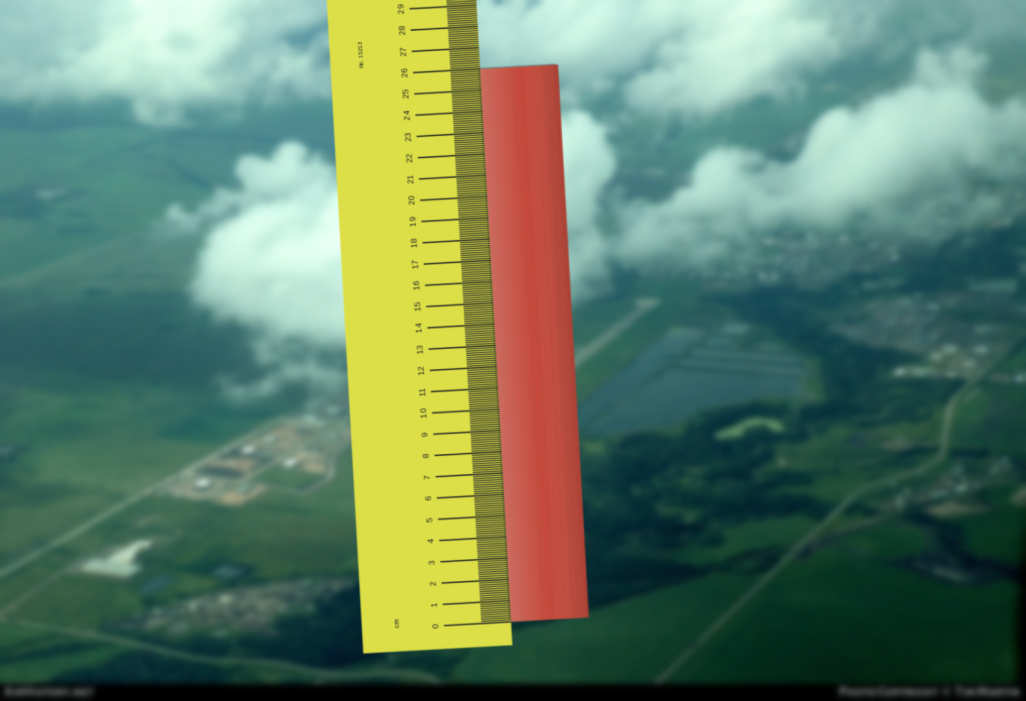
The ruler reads 26 cm
